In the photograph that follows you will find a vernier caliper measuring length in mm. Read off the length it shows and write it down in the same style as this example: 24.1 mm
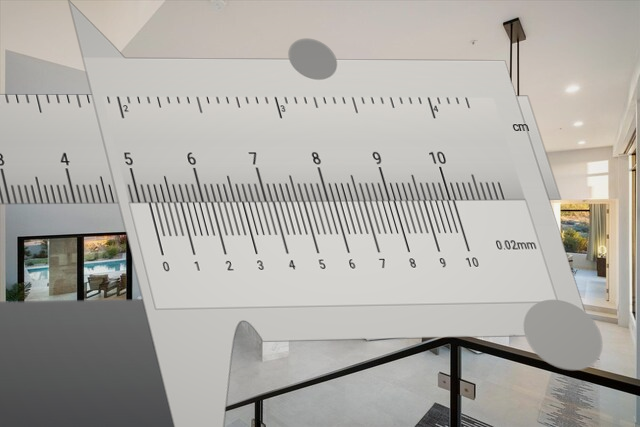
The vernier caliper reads 51.6 mm
